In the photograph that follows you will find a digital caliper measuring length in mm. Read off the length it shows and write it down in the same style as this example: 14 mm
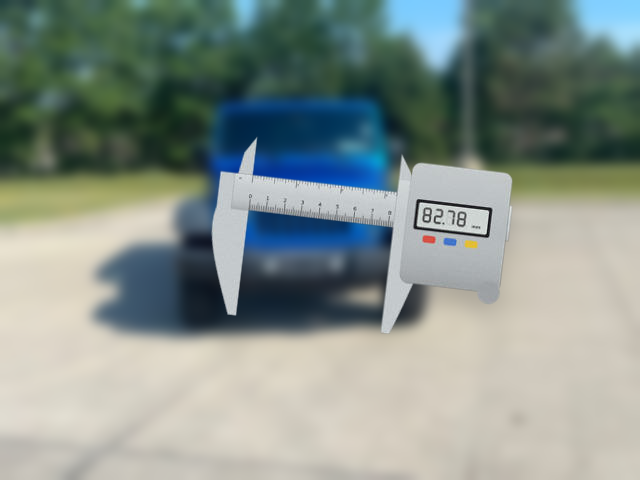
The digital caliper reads 82.78 mm
